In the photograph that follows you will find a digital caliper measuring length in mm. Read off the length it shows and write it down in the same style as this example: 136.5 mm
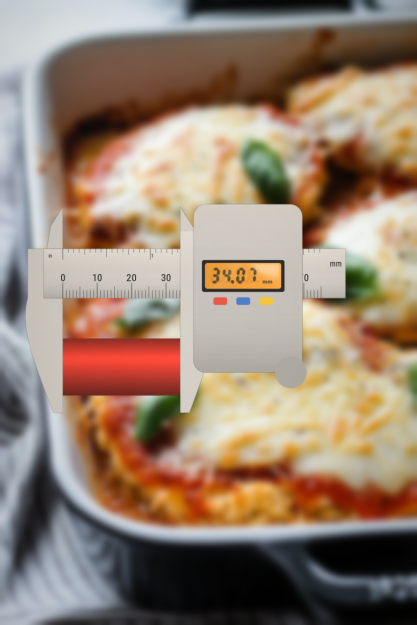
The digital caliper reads 34.07 mm
